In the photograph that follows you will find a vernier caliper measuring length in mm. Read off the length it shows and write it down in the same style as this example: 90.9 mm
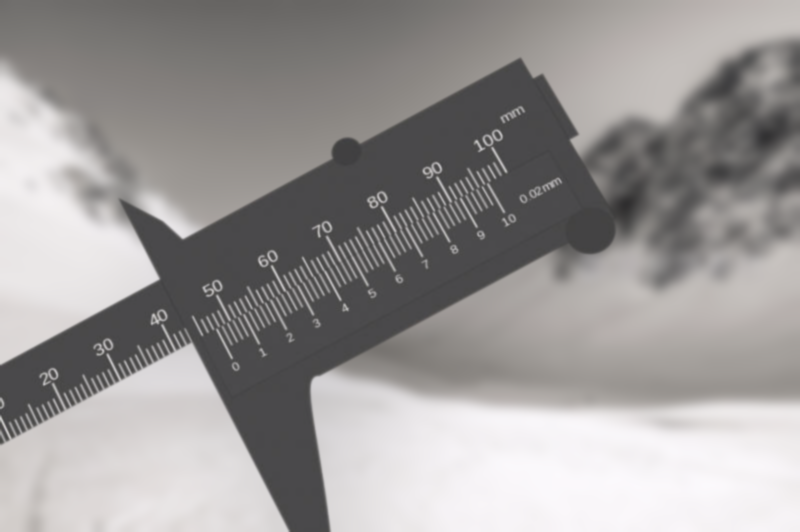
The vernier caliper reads 47.5 mm
